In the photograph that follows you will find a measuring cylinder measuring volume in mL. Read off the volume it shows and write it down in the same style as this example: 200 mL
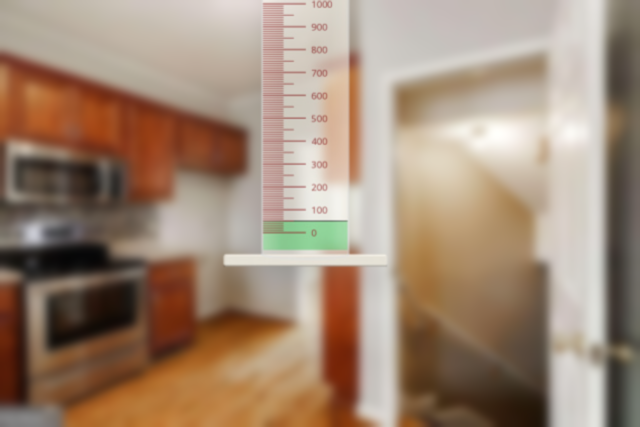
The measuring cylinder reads 50 mL
